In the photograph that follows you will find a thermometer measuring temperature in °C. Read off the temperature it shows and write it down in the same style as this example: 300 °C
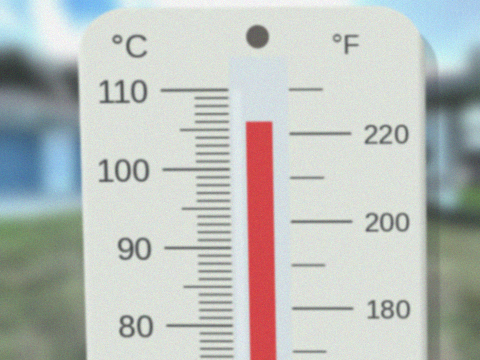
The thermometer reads 106 °C
